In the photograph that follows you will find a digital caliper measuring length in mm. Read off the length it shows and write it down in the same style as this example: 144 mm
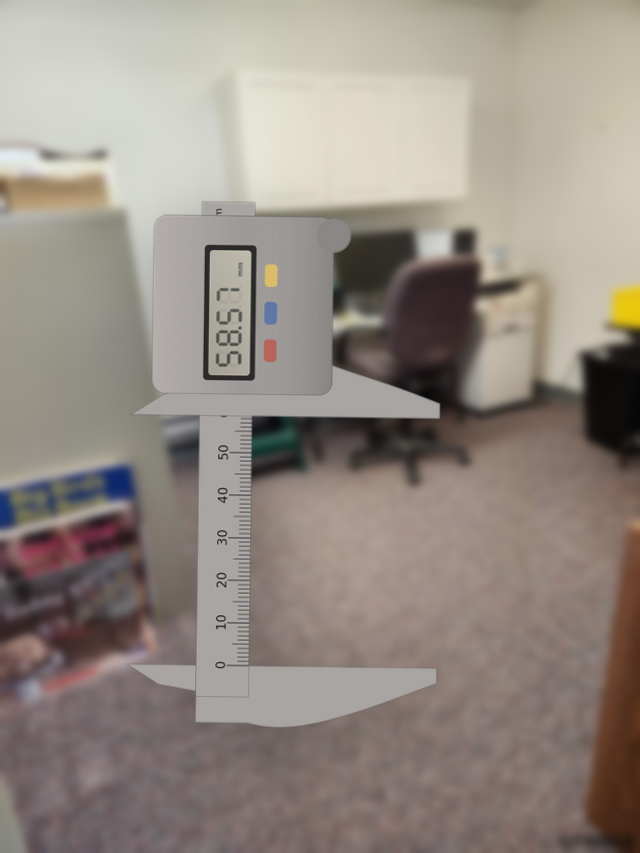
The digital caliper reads 58.57 mm
